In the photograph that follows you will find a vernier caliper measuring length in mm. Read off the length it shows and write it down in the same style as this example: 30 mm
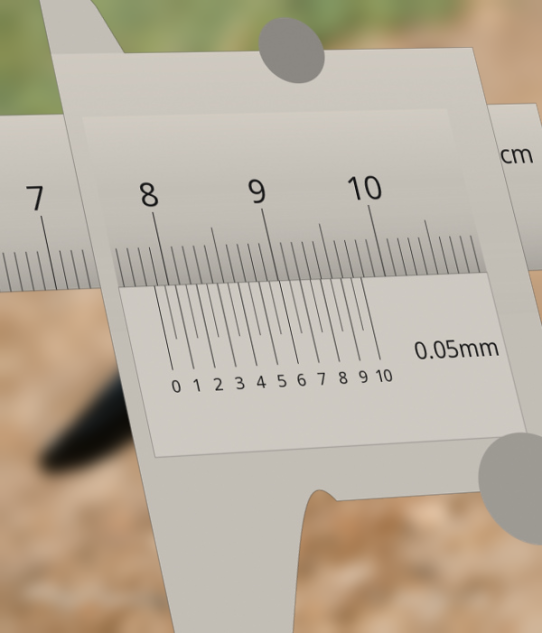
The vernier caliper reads 78.7 mm
